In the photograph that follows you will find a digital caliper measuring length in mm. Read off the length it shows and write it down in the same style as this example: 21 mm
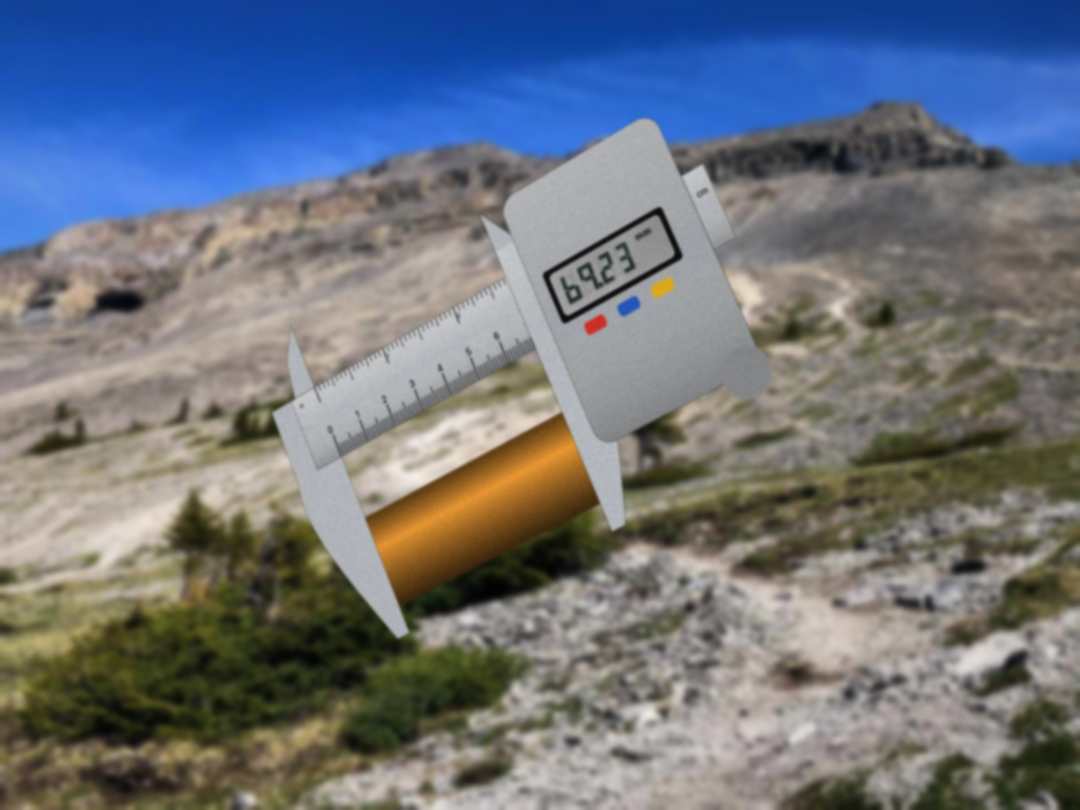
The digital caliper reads 69.23 mm
